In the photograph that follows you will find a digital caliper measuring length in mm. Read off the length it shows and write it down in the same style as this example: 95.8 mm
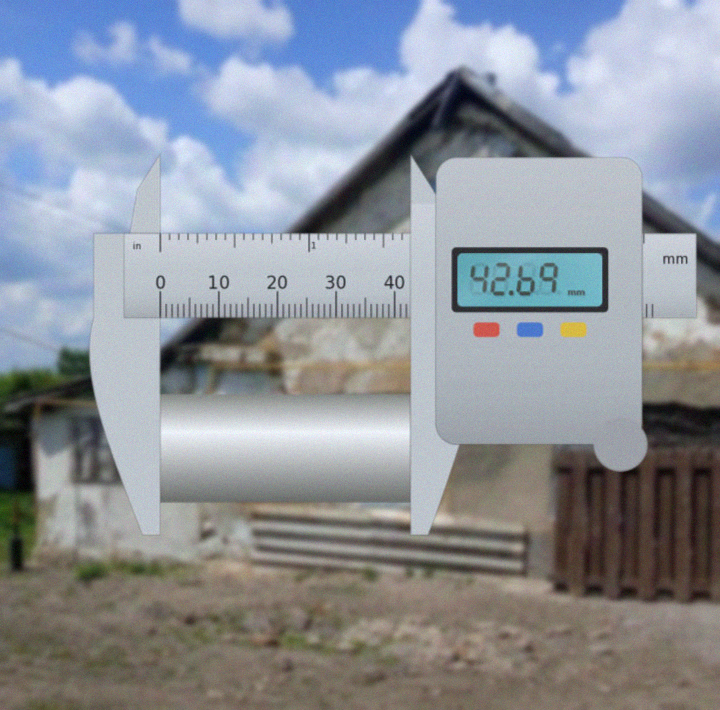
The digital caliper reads 42.69 mm
